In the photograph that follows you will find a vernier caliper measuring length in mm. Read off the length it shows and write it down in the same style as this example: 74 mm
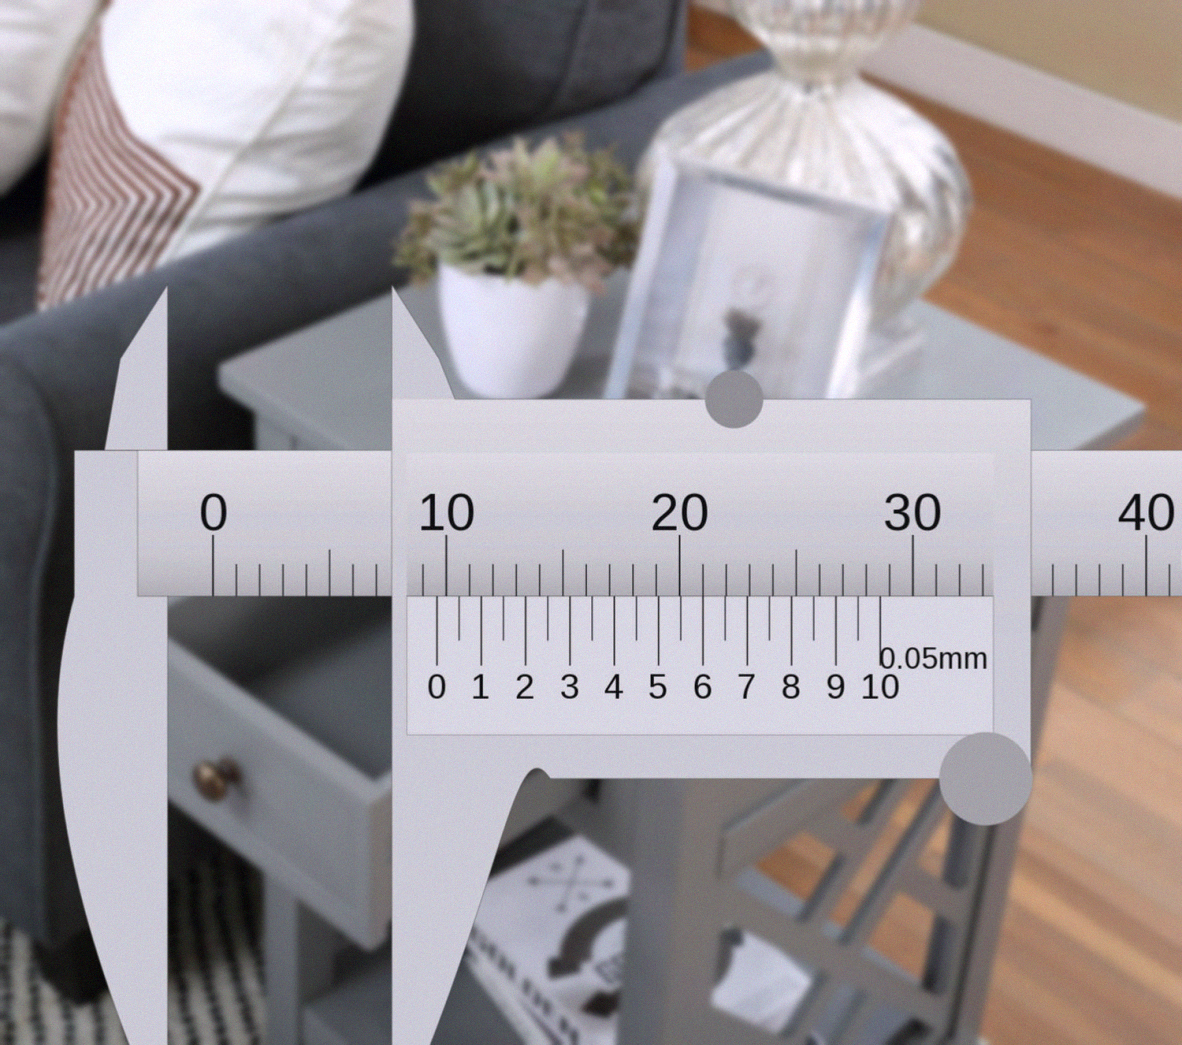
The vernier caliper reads 9.60 mm
